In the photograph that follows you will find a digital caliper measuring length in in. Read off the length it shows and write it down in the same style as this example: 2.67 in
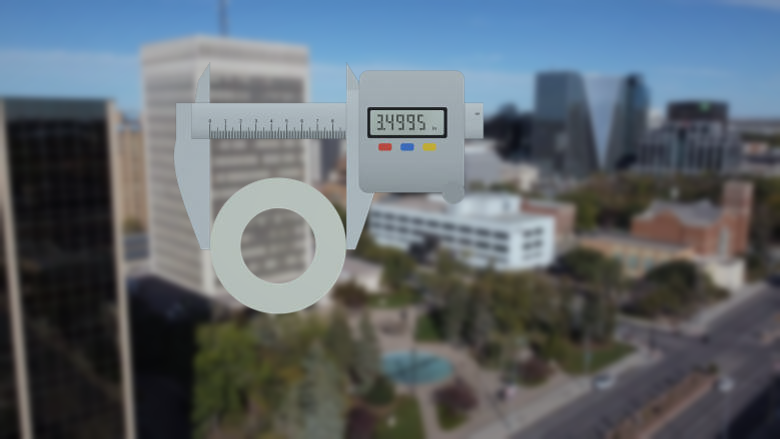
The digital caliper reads 3.4995 in
